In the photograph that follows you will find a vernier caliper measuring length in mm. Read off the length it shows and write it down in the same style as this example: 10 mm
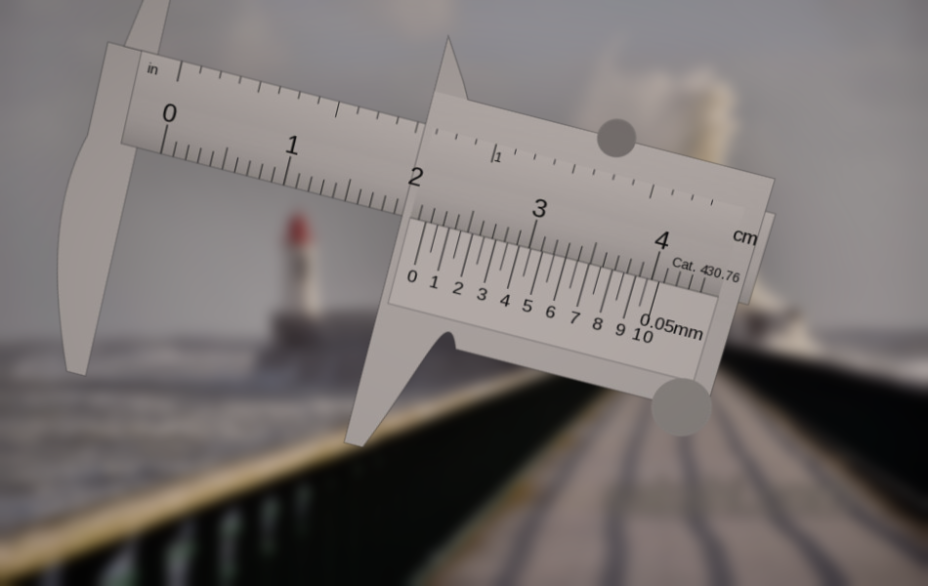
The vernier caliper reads 21.6 mm
